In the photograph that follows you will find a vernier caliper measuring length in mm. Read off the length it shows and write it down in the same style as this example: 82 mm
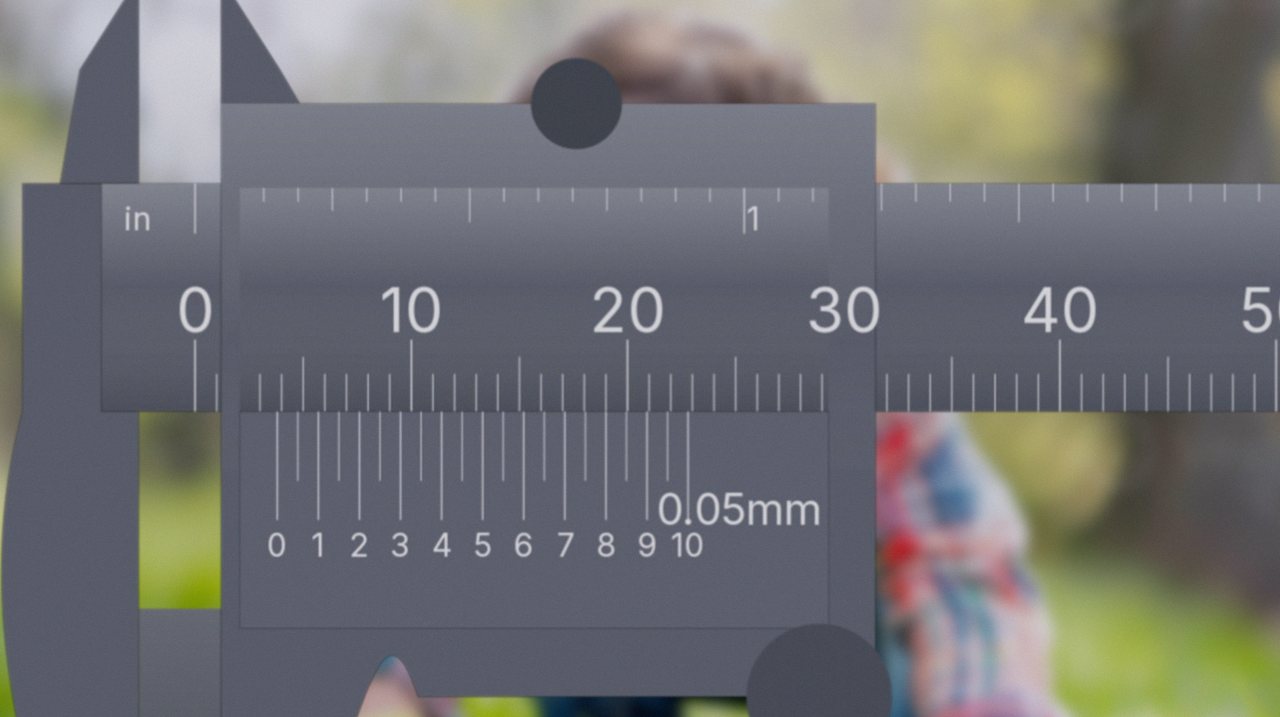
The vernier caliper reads 3.8 mm
